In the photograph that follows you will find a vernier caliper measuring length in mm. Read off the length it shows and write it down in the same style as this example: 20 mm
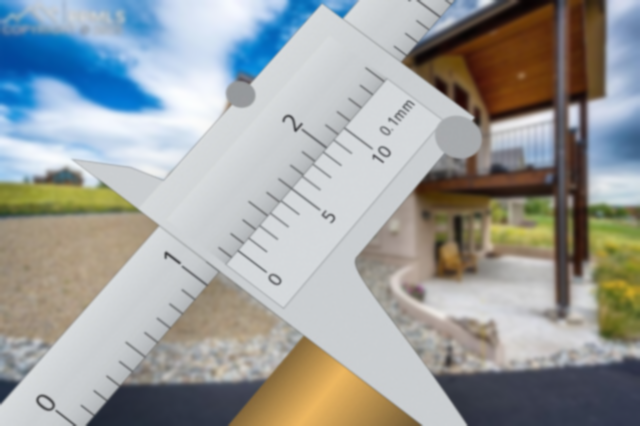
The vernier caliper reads 12.5 mm
